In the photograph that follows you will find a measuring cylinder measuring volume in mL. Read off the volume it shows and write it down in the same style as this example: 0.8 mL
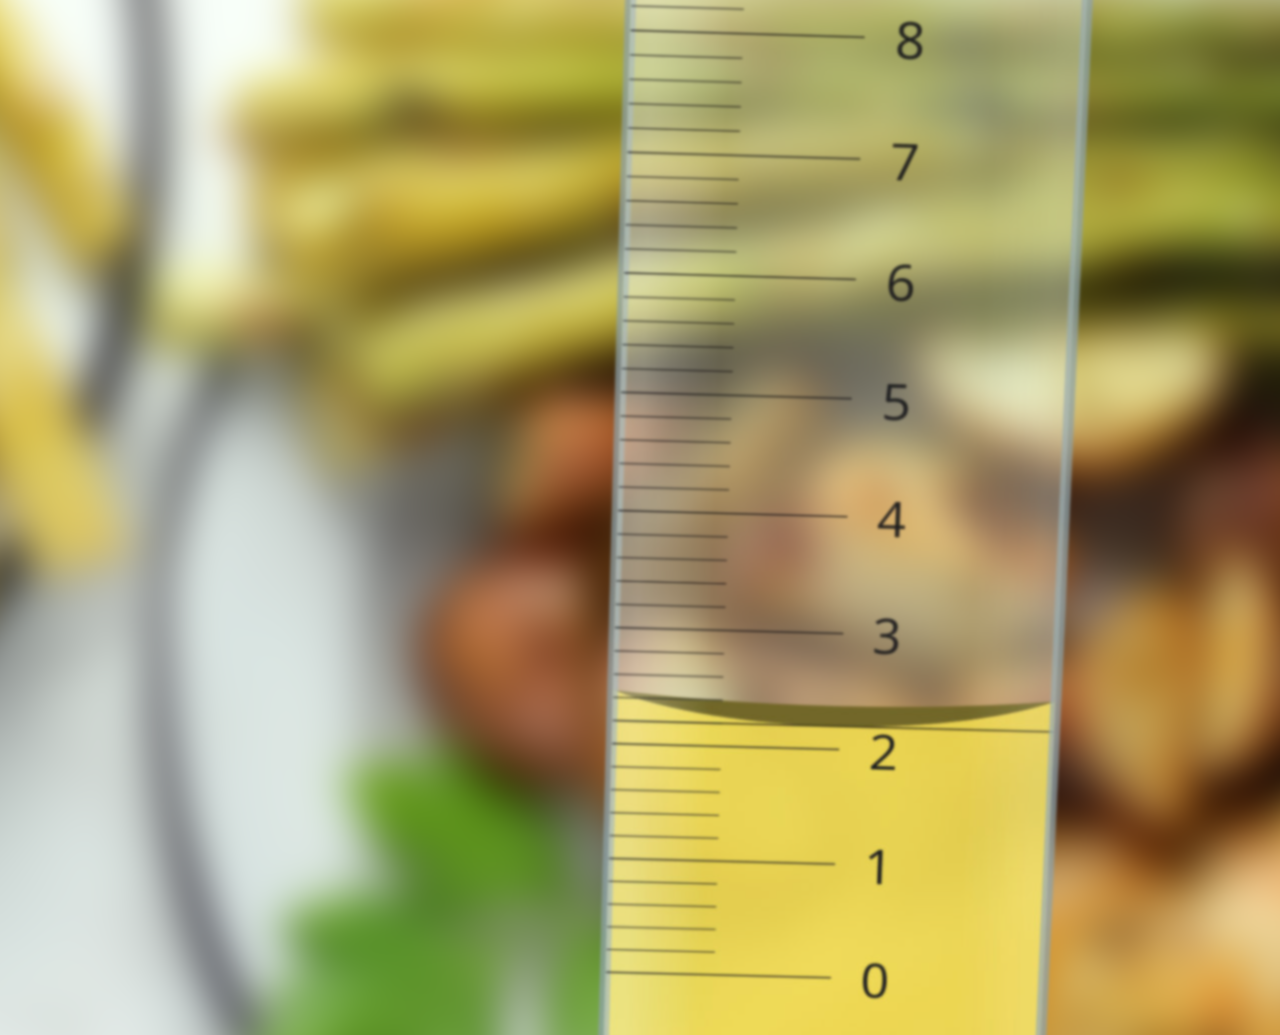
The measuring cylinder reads 2.2 mL
